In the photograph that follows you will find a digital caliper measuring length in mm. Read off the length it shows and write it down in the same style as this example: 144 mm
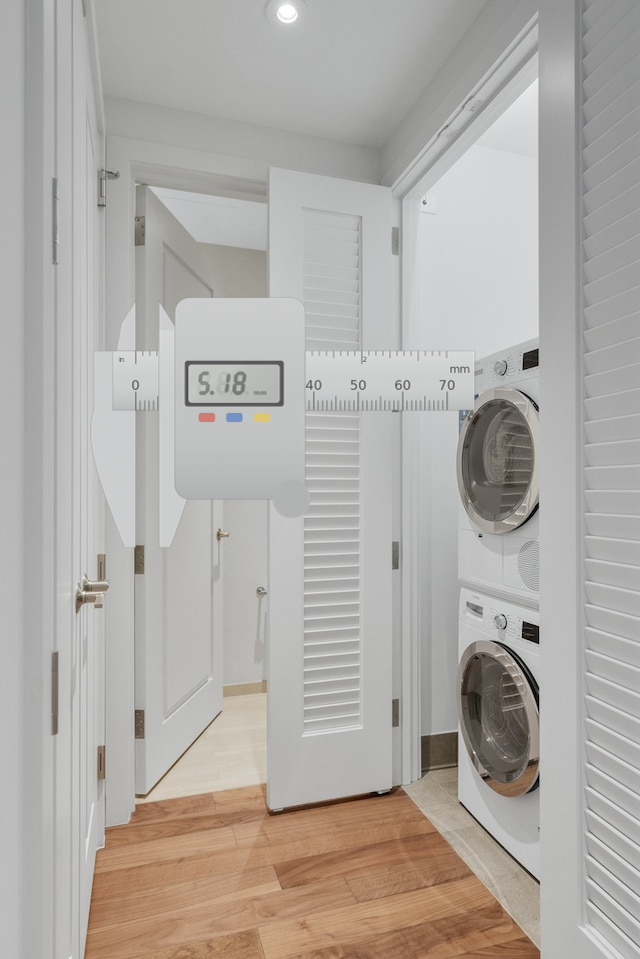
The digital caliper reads 5.18 mm
